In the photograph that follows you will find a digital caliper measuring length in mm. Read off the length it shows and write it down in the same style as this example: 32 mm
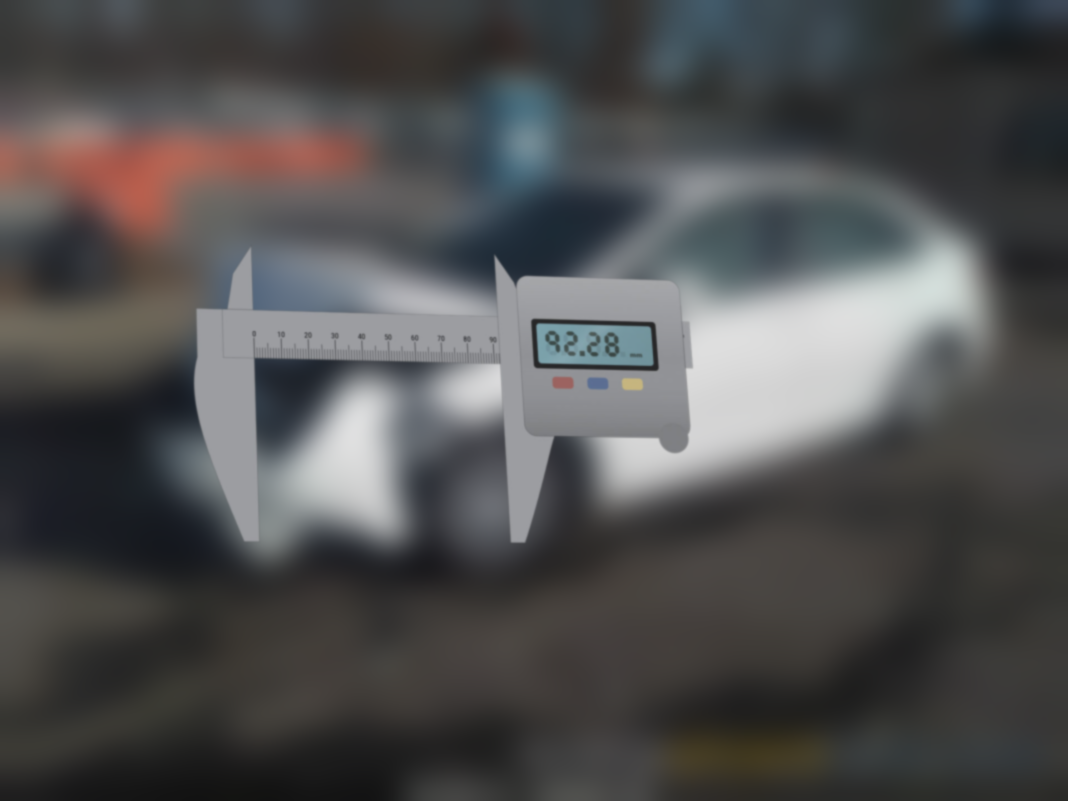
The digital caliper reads 92.28 mm
